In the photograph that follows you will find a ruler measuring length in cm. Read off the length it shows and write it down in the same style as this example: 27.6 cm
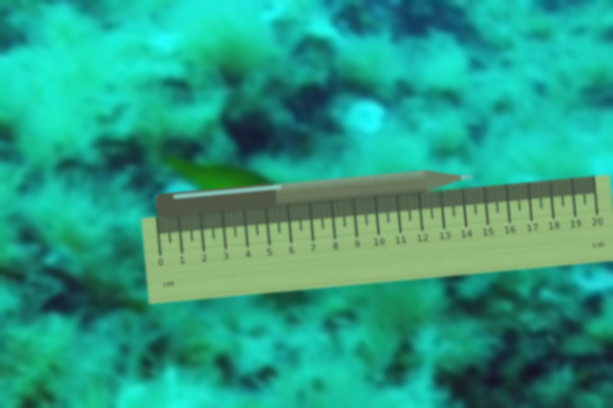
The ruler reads 14.5 cm
